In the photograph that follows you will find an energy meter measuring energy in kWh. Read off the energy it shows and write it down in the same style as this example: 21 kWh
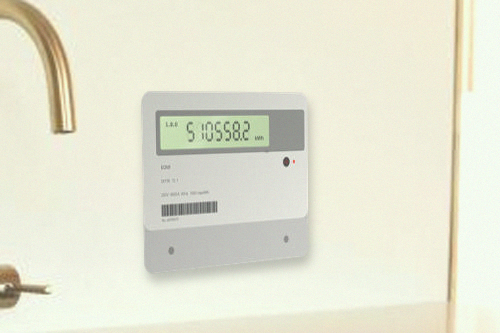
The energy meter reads 510558.2 kWh
